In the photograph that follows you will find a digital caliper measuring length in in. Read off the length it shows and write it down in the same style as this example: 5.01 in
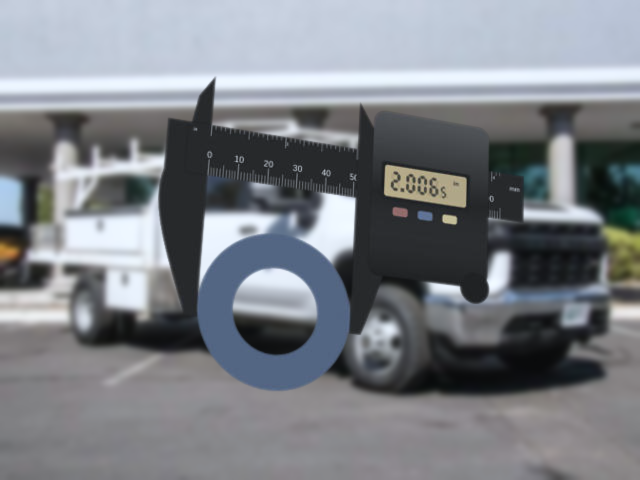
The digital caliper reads 2.0065 in
